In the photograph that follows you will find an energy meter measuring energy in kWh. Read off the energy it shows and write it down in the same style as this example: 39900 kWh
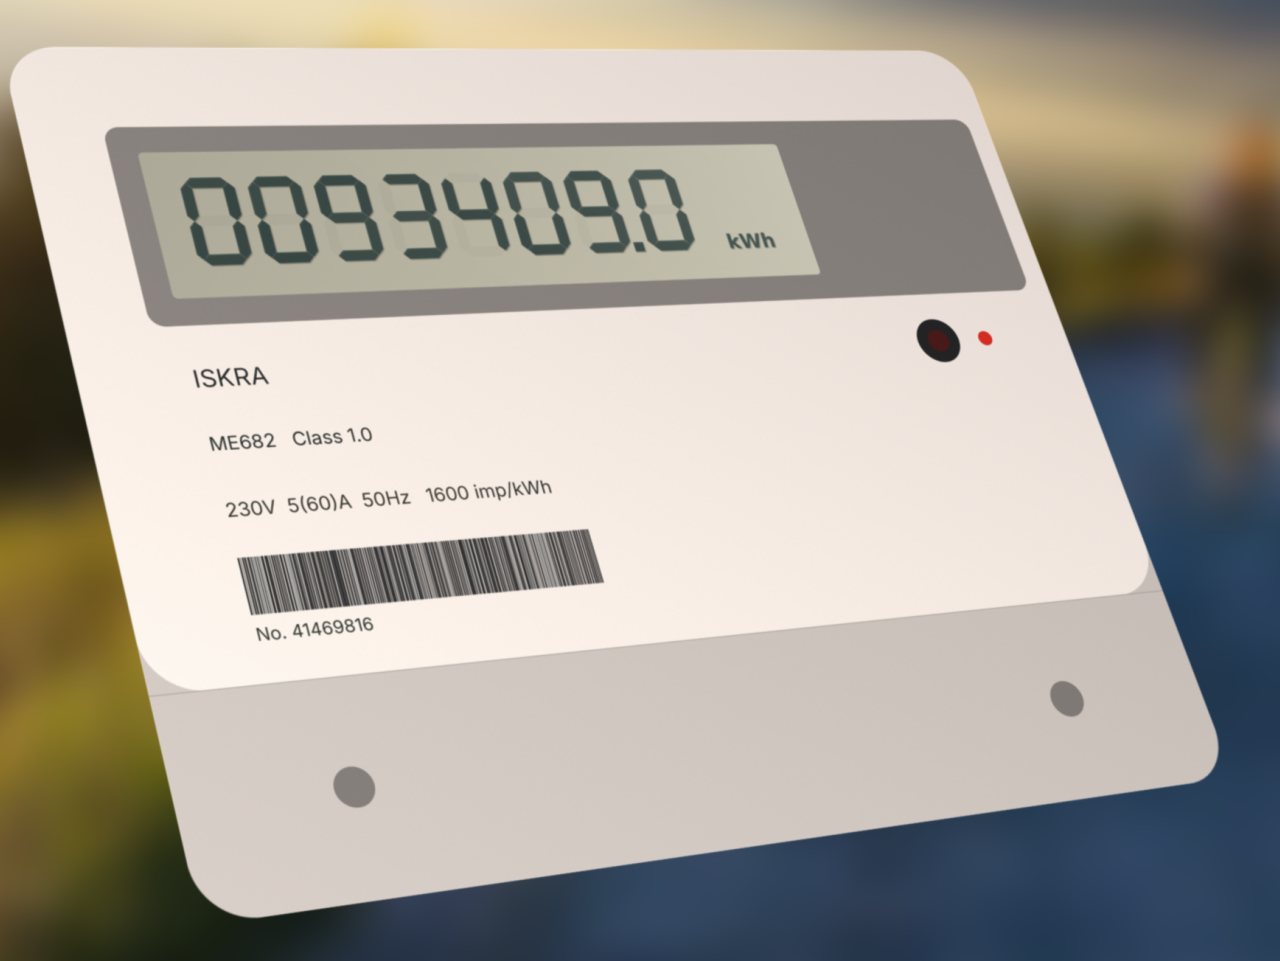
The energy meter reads 93409.0 kWh
